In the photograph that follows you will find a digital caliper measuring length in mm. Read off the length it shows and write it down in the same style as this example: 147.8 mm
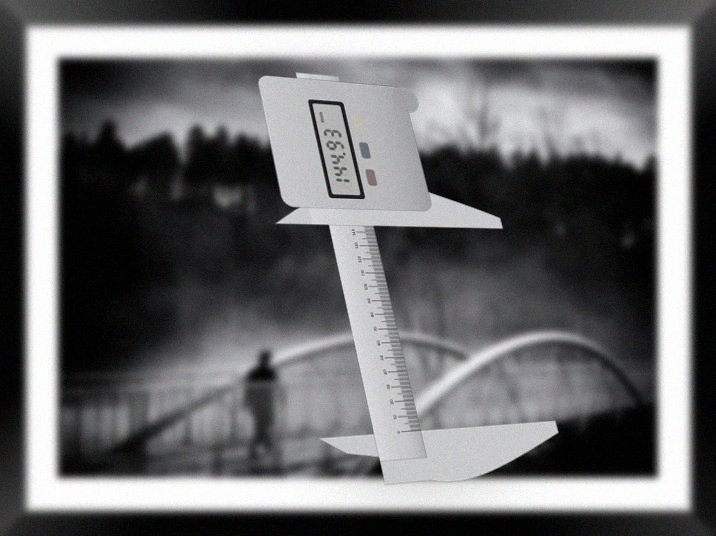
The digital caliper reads 144.93 mm
